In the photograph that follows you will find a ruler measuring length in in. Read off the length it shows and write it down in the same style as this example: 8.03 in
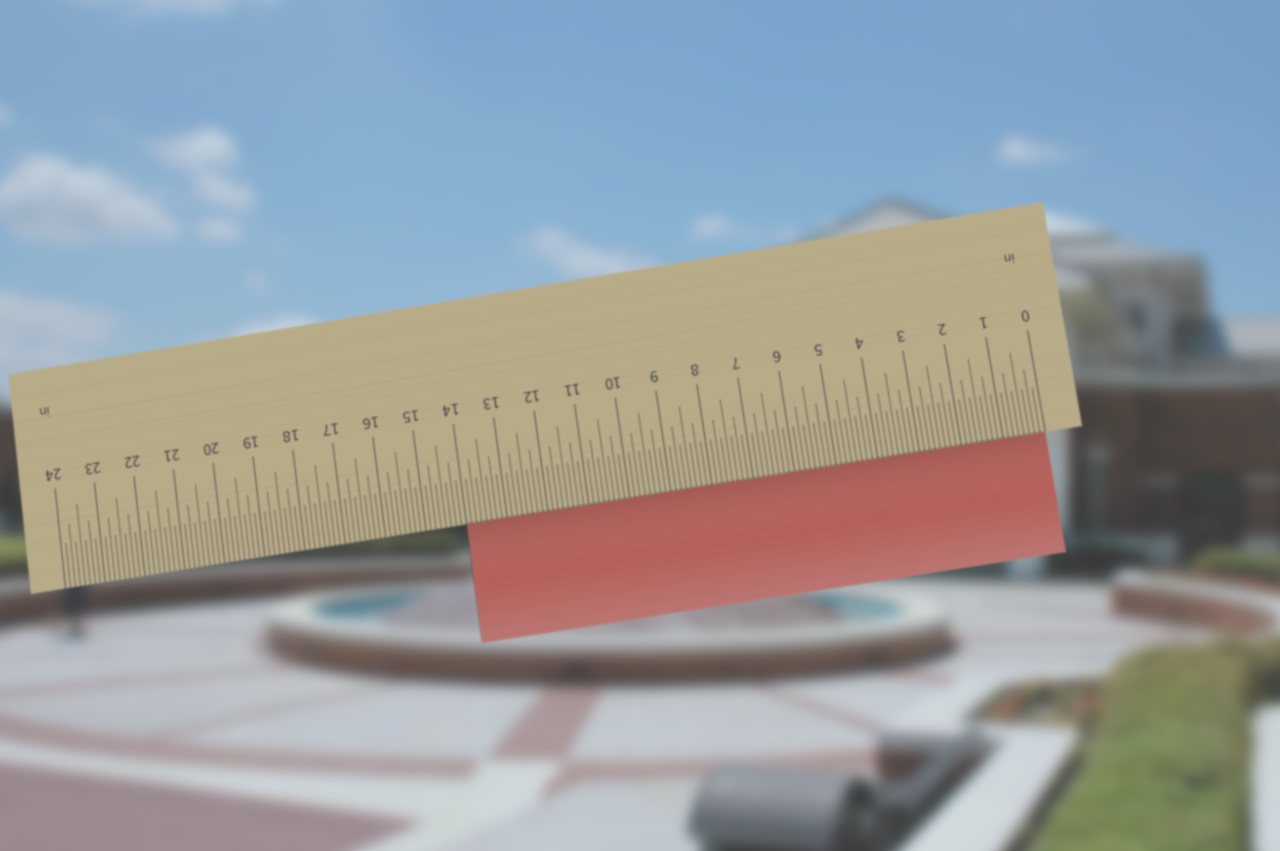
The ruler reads 14 in
